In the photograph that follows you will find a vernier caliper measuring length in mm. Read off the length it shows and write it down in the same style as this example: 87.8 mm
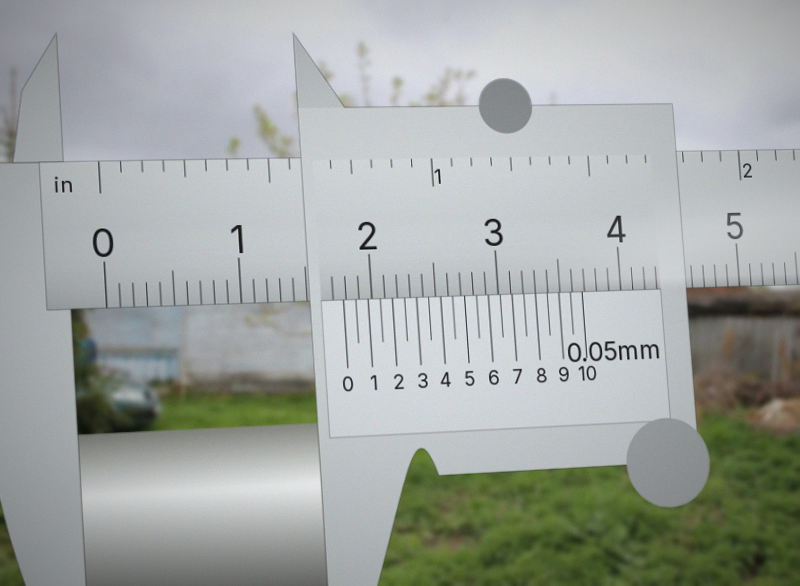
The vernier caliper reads 17.8 mm
